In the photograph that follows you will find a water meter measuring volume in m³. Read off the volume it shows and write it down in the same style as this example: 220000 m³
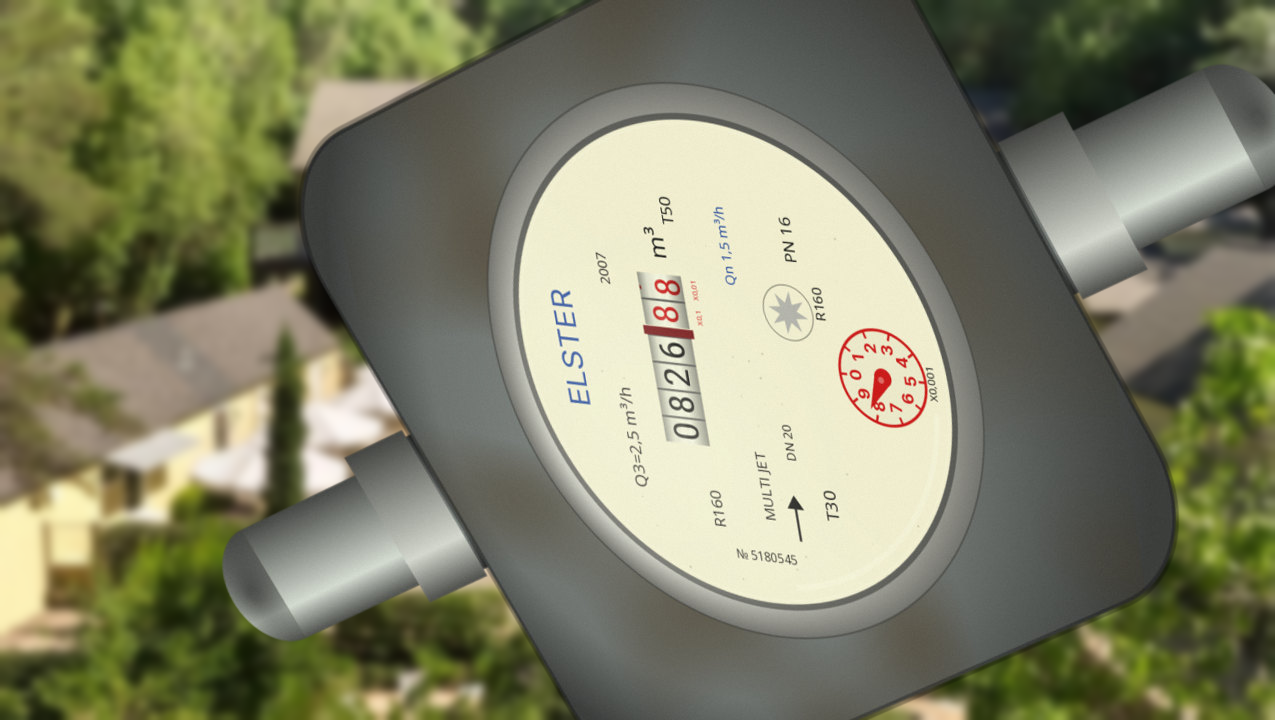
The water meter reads 826.878 m³
